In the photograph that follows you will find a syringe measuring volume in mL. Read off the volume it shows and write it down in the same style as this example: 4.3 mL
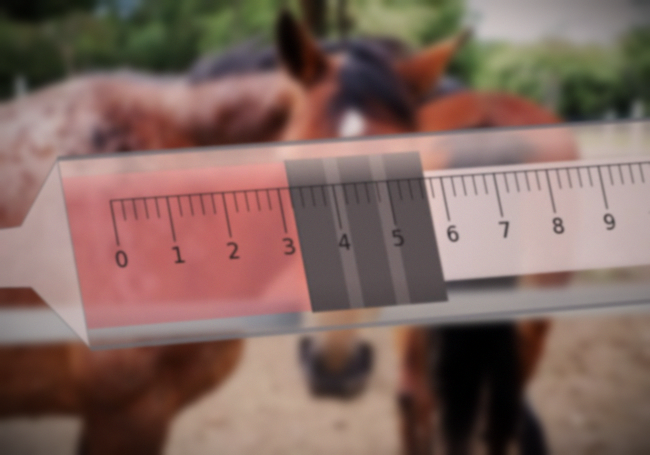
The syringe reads 3.2 mL
